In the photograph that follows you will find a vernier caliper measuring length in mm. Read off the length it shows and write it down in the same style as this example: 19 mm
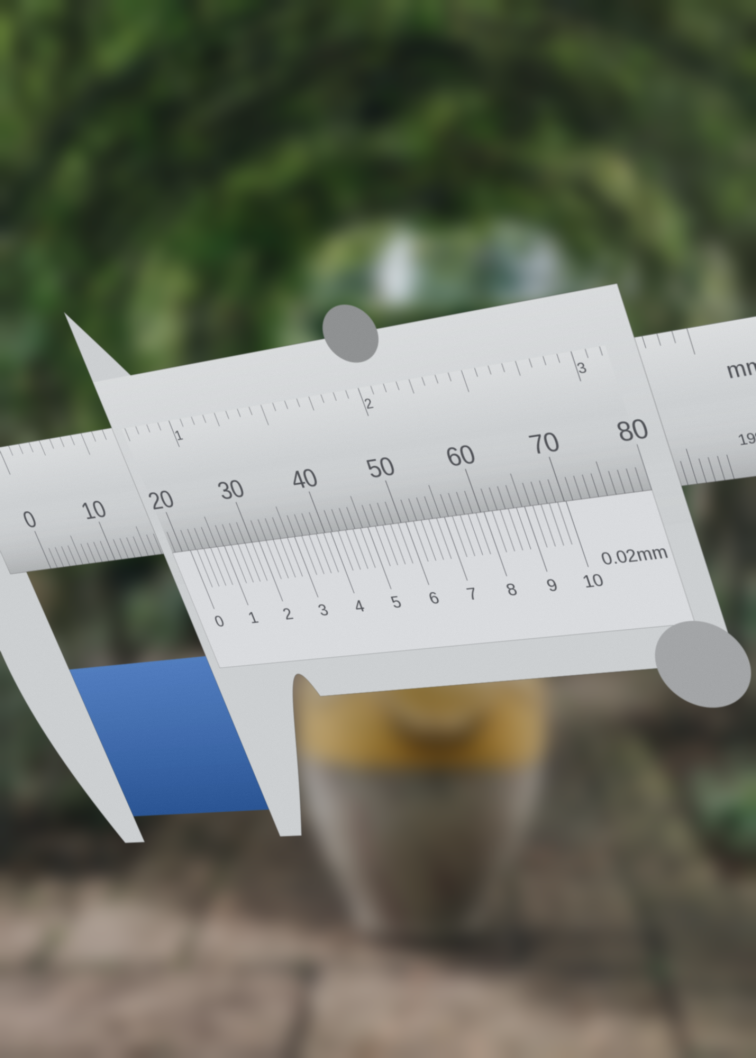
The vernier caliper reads 21.2 mm
